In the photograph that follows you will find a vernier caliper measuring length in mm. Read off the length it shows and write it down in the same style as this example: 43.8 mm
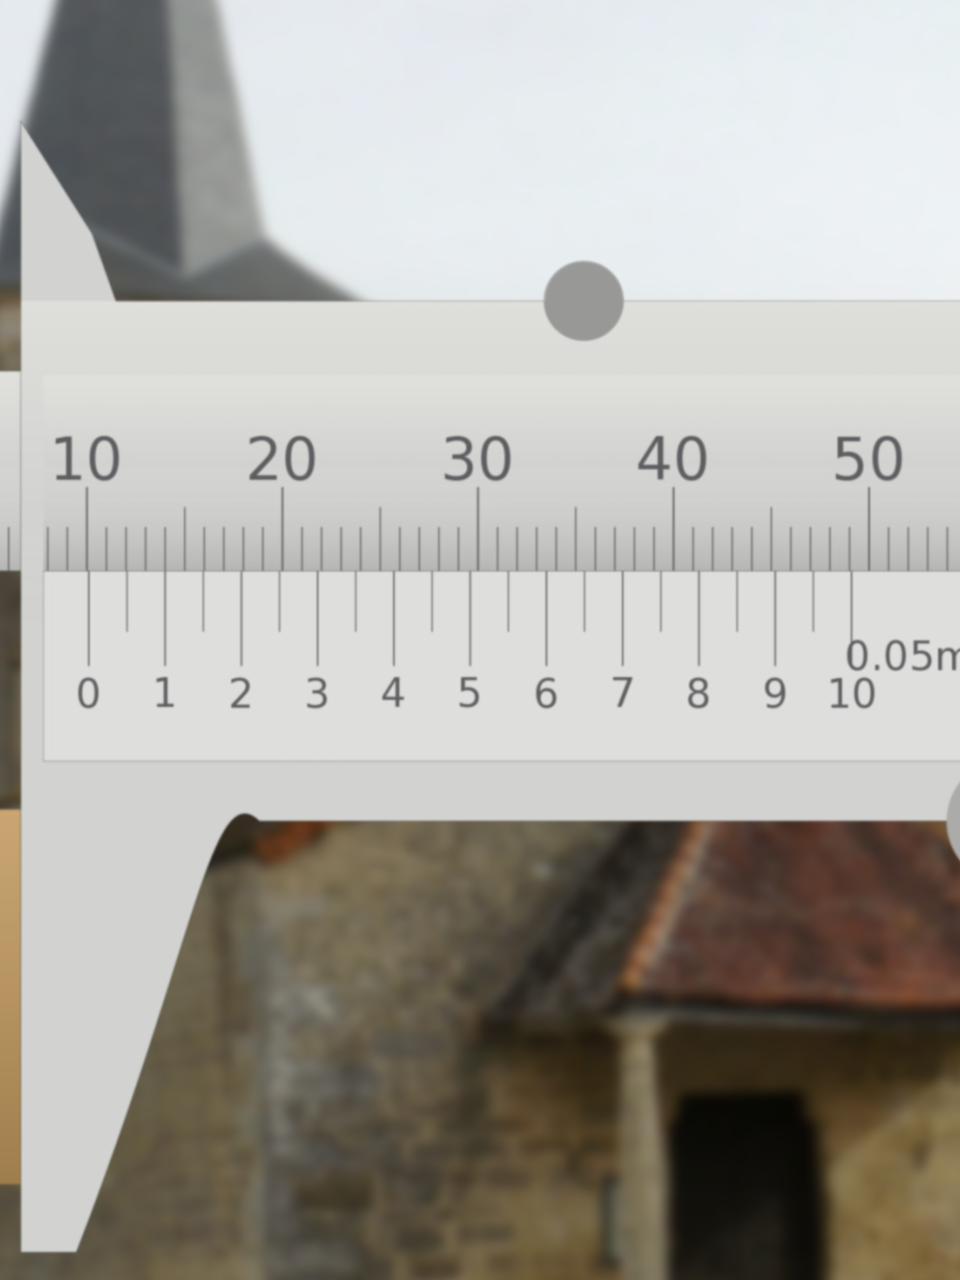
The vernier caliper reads 10.1 mm
